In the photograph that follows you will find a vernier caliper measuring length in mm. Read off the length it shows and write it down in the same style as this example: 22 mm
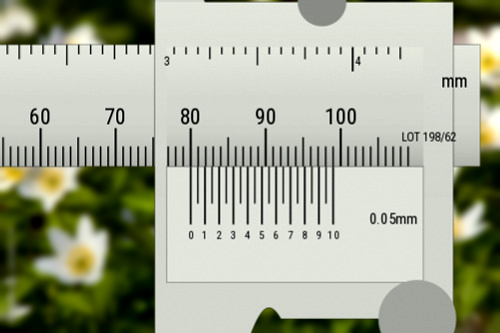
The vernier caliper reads 80.0 mm
